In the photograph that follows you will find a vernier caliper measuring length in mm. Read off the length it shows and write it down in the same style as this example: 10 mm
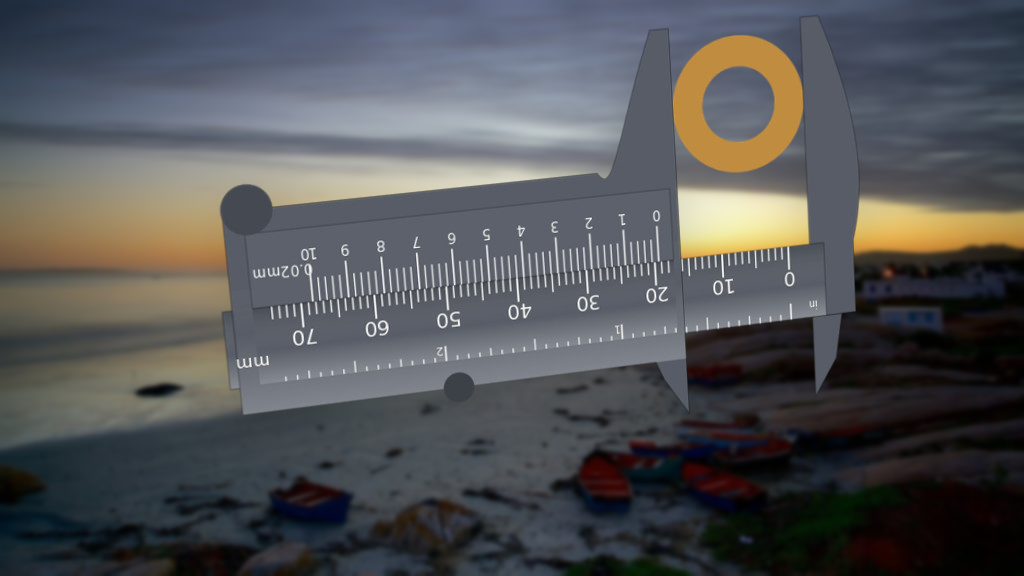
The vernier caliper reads 19.4 mm
